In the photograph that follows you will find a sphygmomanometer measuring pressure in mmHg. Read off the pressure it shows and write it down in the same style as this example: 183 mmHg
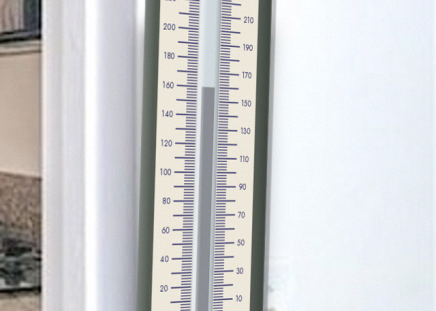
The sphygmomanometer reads 160 mmHg
